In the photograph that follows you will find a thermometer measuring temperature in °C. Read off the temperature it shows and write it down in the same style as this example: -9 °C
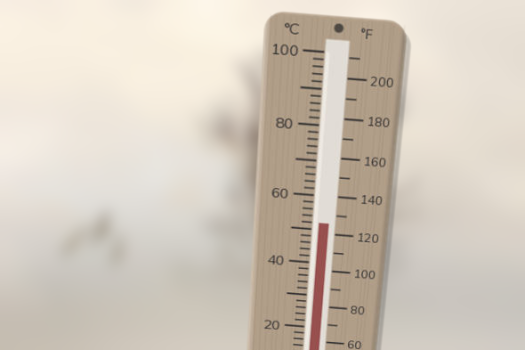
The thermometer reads 52 °C
